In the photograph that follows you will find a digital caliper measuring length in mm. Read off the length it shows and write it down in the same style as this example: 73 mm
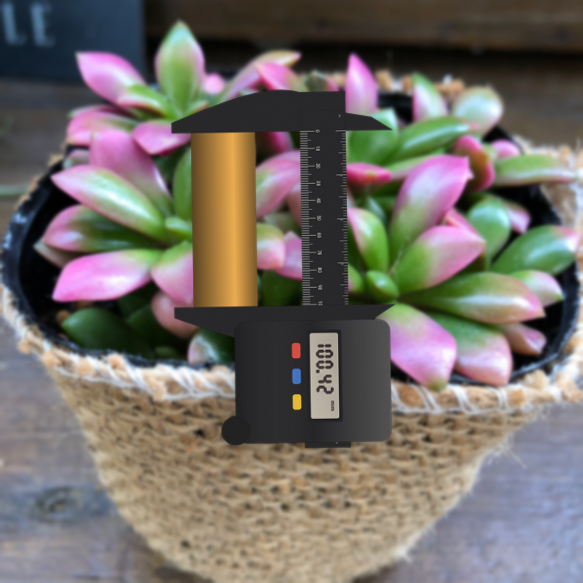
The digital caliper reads 100.42 mm
